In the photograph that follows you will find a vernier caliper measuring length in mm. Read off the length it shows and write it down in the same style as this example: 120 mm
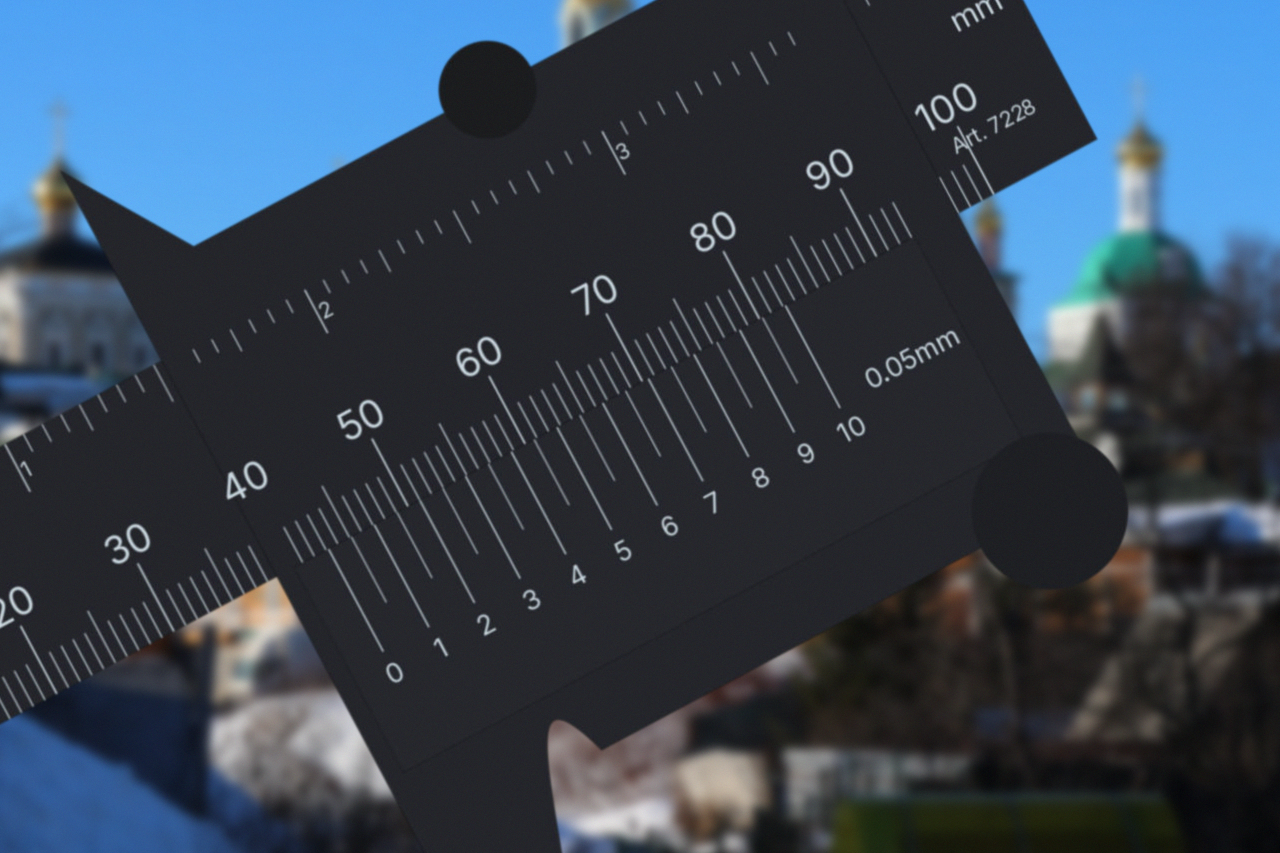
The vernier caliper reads 43.2 mm
